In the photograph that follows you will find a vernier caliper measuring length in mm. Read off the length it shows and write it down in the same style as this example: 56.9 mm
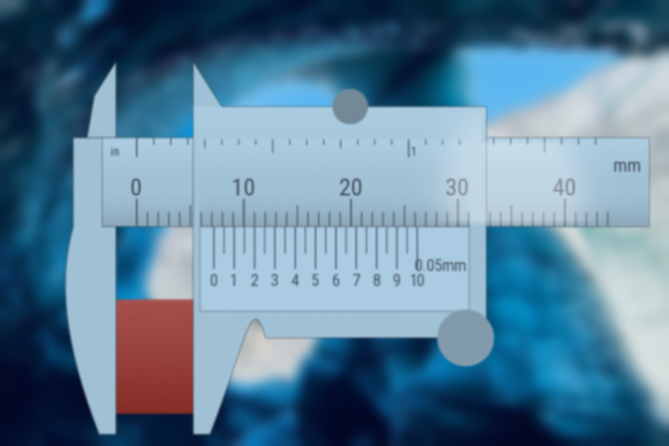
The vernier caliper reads 7.2 mm
